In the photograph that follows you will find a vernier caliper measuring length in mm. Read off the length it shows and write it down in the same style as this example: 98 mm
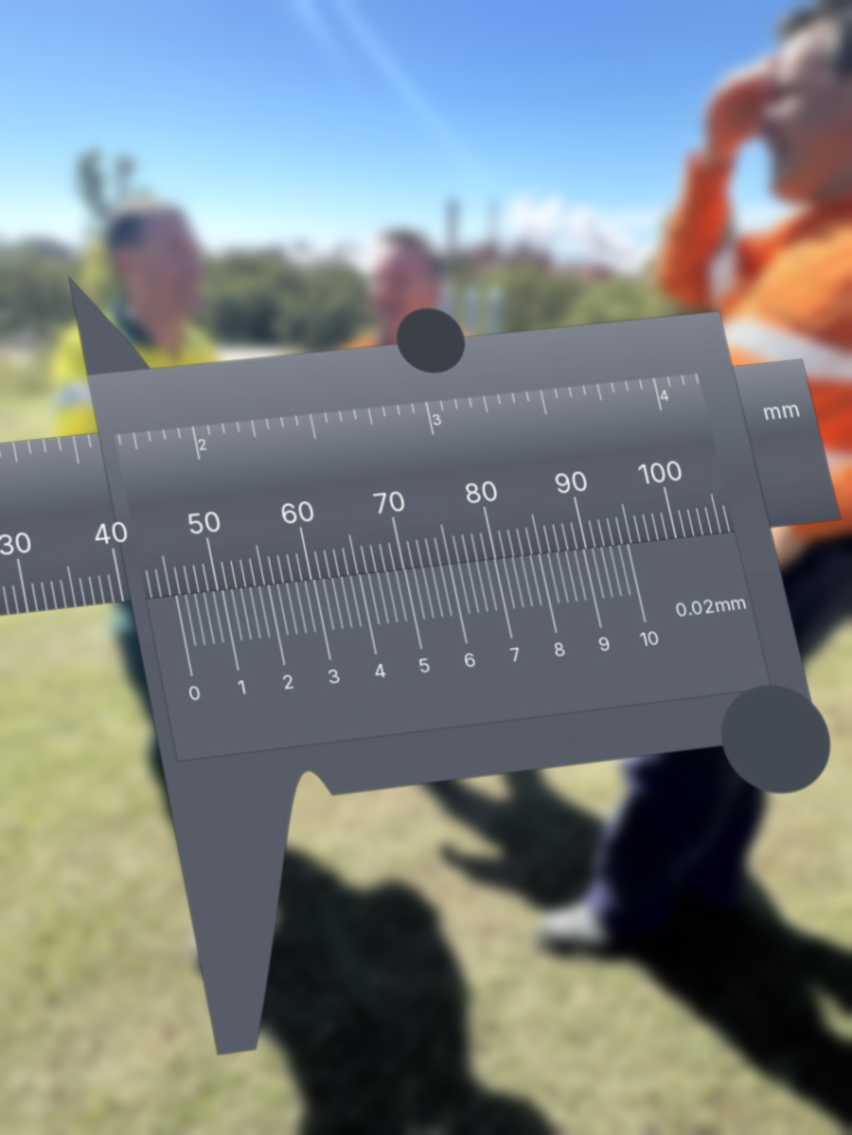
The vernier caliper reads 45.6 mm
